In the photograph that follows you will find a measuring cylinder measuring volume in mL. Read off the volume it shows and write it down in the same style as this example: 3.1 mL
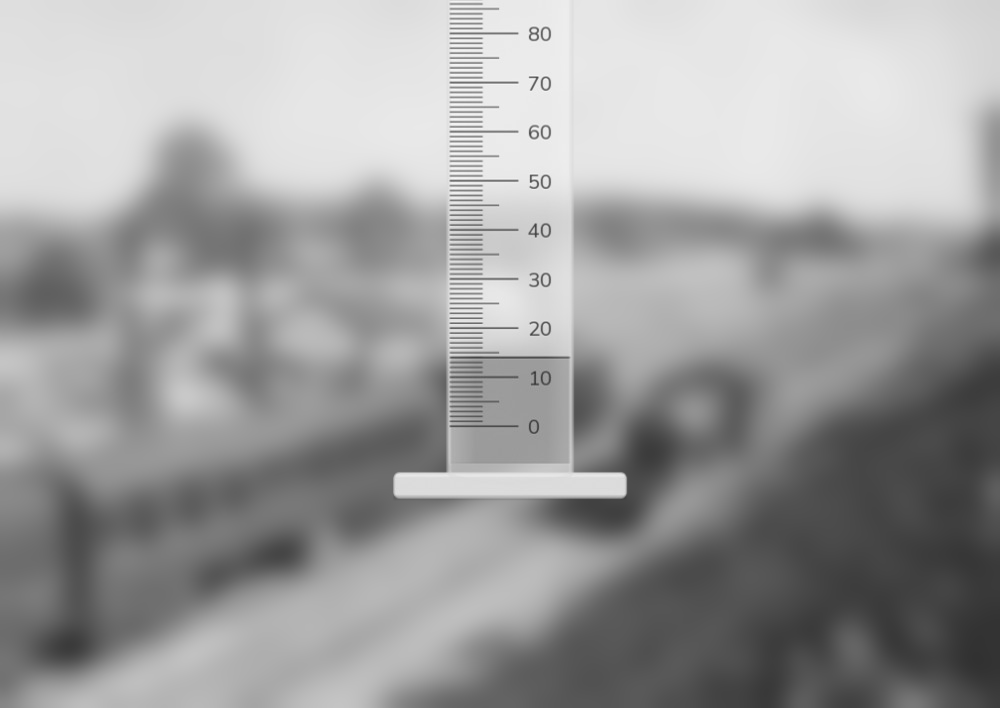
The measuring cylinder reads 14 mL
